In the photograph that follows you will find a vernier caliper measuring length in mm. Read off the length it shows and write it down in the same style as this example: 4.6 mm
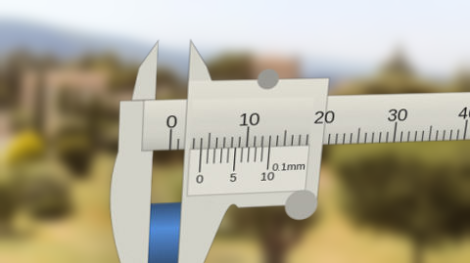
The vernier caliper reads 4.0 mm
